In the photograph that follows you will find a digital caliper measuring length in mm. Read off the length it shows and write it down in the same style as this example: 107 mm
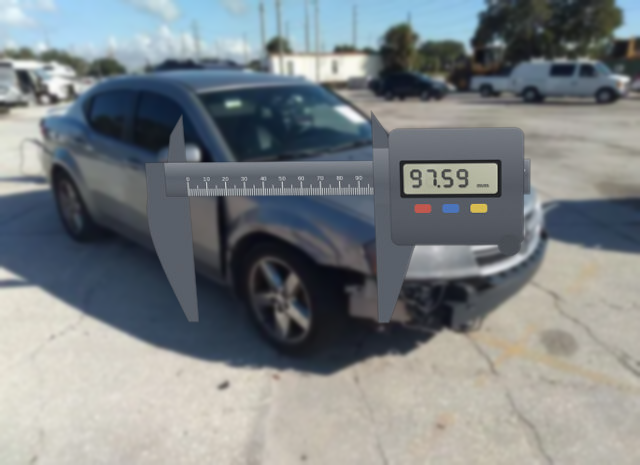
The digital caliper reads 97.59 mm
